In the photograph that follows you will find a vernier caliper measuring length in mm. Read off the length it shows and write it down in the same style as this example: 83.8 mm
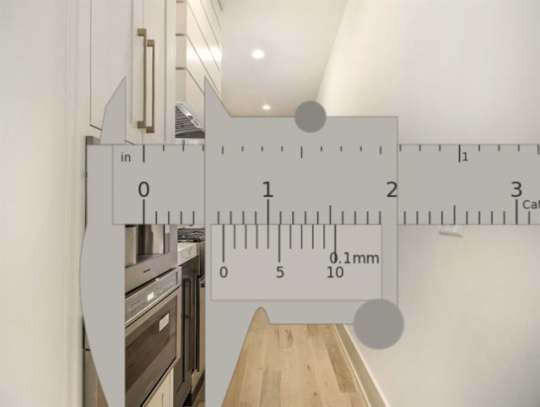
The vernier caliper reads 6.4 mm
